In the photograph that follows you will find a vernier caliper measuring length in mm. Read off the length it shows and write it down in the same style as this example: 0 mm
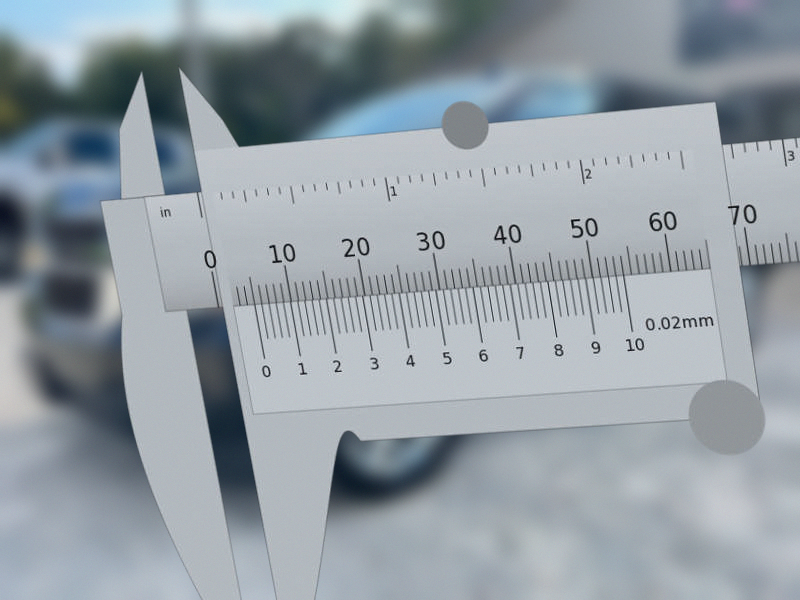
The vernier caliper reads 5.0 mm
